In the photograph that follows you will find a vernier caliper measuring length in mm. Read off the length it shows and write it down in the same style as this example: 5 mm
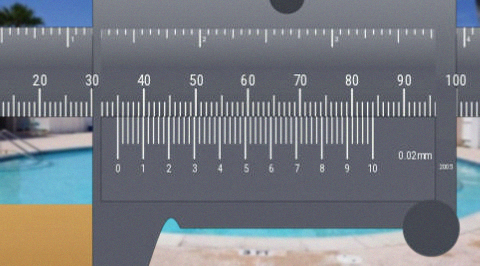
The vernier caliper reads 35.0 mm
